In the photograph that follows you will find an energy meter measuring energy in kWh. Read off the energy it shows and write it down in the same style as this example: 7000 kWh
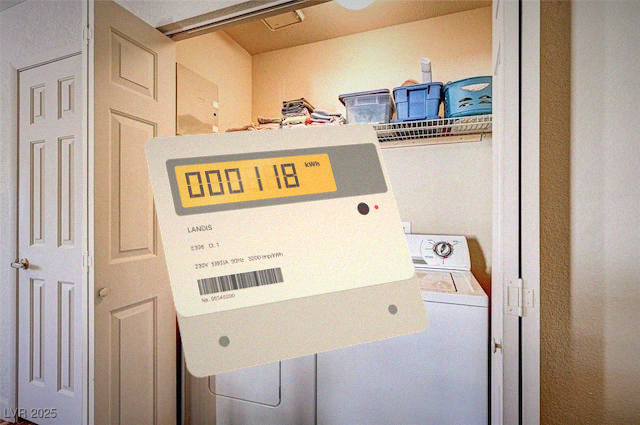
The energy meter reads 118 kWh
